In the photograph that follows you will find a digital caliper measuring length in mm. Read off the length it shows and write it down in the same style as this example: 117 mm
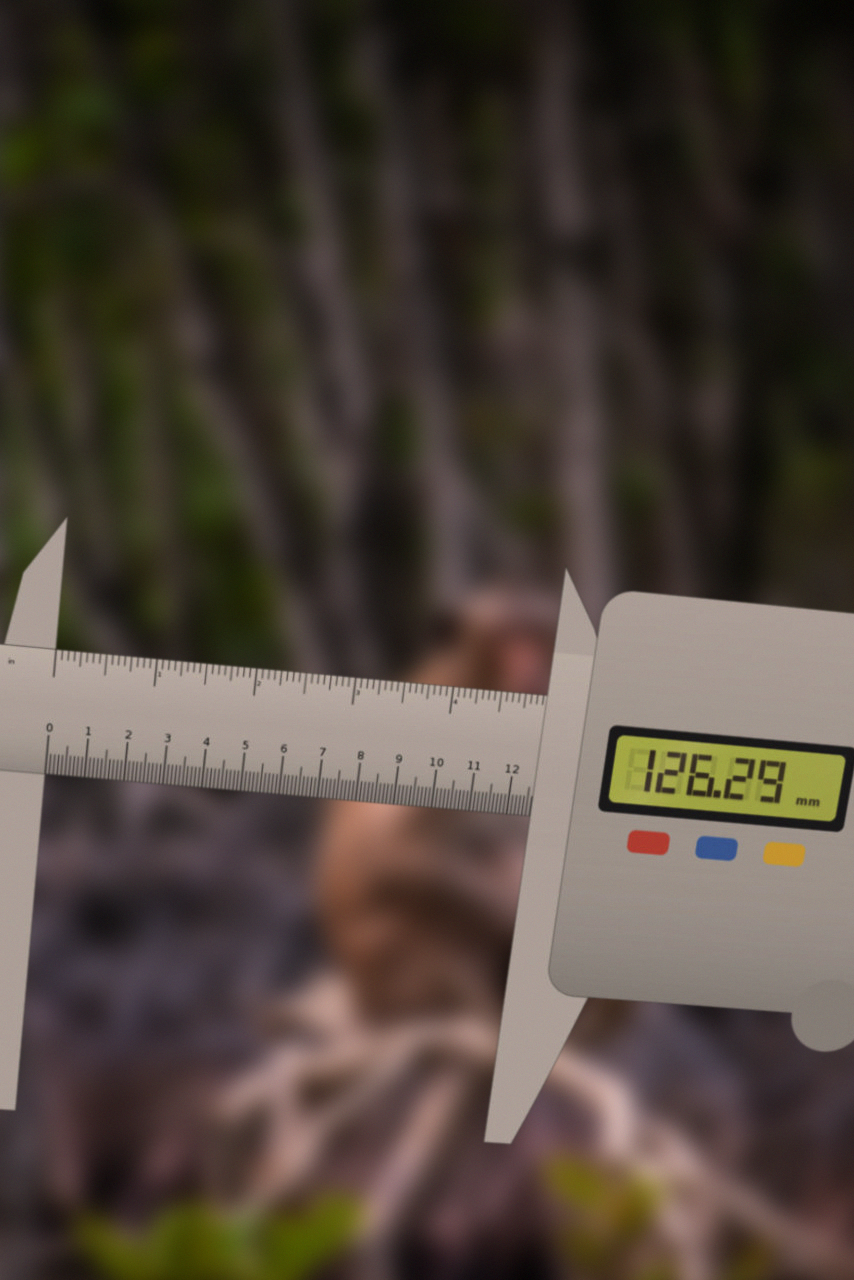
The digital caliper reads 126.29 mm
